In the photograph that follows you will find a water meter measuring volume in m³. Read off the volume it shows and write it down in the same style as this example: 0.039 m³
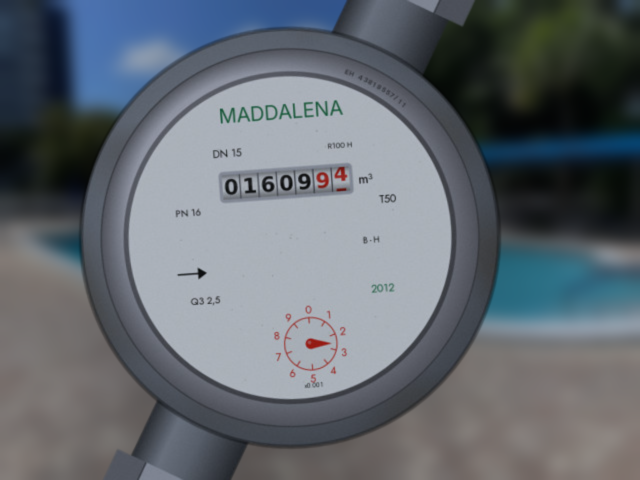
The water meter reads 1609.942 m³
